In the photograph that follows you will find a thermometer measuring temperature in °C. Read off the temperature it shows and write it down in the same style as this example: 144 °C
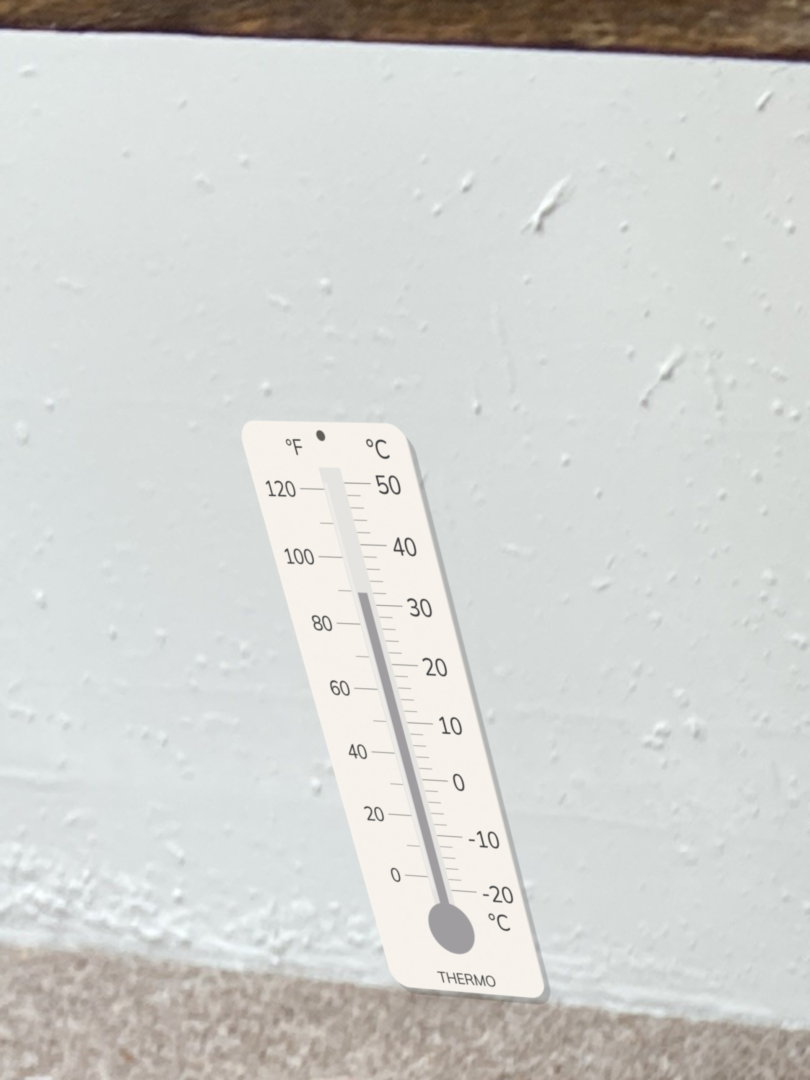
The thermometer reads 32 °C
